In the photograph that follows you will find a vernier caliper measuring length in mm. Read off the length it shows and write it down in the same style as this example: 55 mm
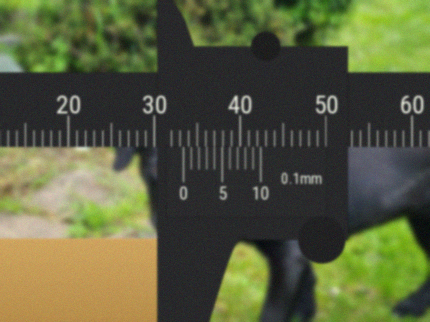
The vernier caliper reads 33.4 mm
